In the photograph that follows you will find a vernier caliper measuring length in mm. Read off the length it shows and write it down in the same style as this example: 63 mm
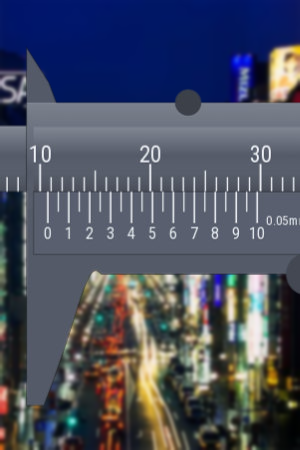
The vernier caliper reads 10.7 mm
